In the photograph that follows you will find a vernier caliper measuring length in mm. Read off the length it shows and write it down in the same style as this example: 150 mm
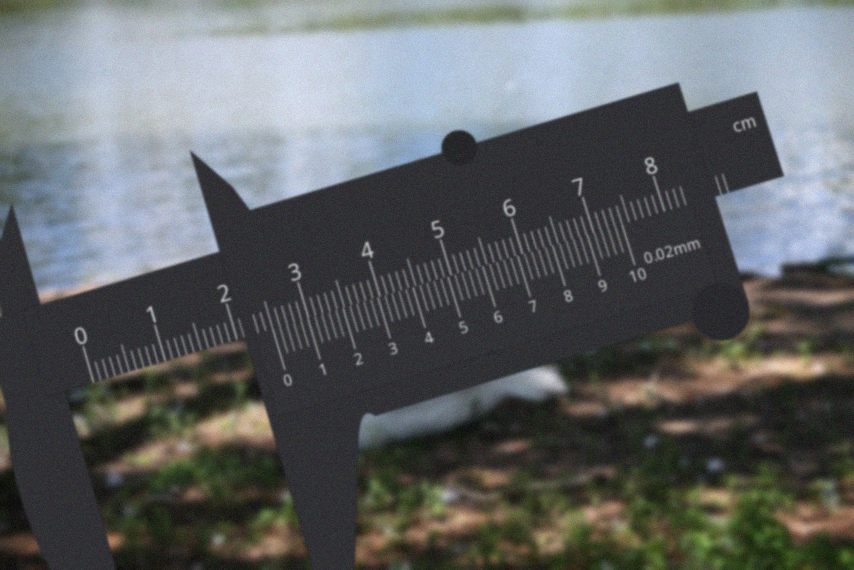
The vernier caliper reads 25.0 mm
